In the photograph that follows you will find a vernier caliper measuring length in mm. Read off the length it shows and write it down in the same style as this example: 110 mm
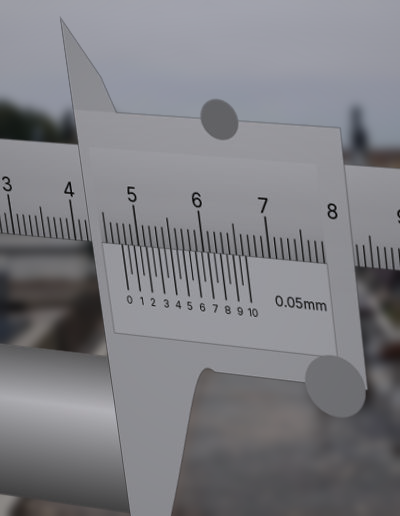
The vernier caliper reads 47.4 mm
